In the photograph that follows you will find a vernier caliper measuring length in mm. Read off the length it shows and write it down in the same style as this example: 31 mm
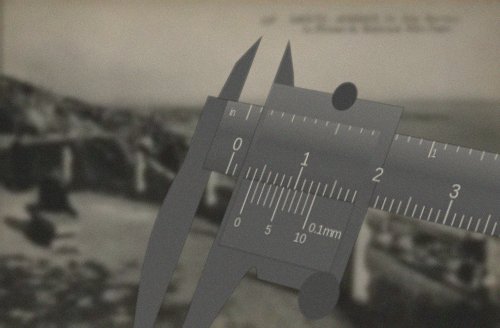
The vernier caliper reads 4.0 mm
